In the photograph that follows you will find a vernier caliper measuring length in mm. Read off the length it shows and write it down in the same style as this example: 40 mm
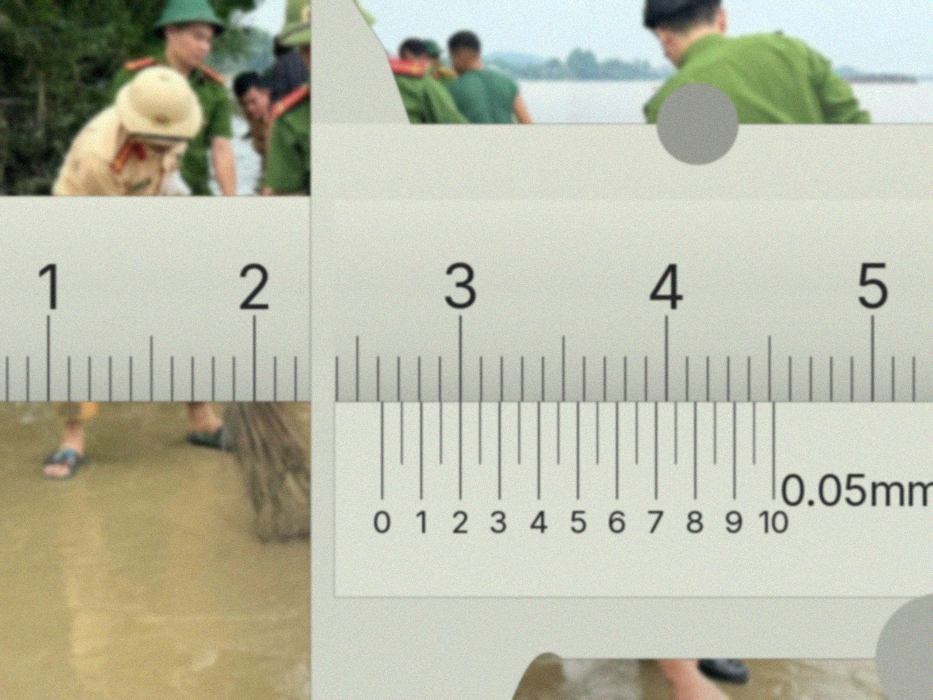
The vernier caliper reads 26.2 mm
